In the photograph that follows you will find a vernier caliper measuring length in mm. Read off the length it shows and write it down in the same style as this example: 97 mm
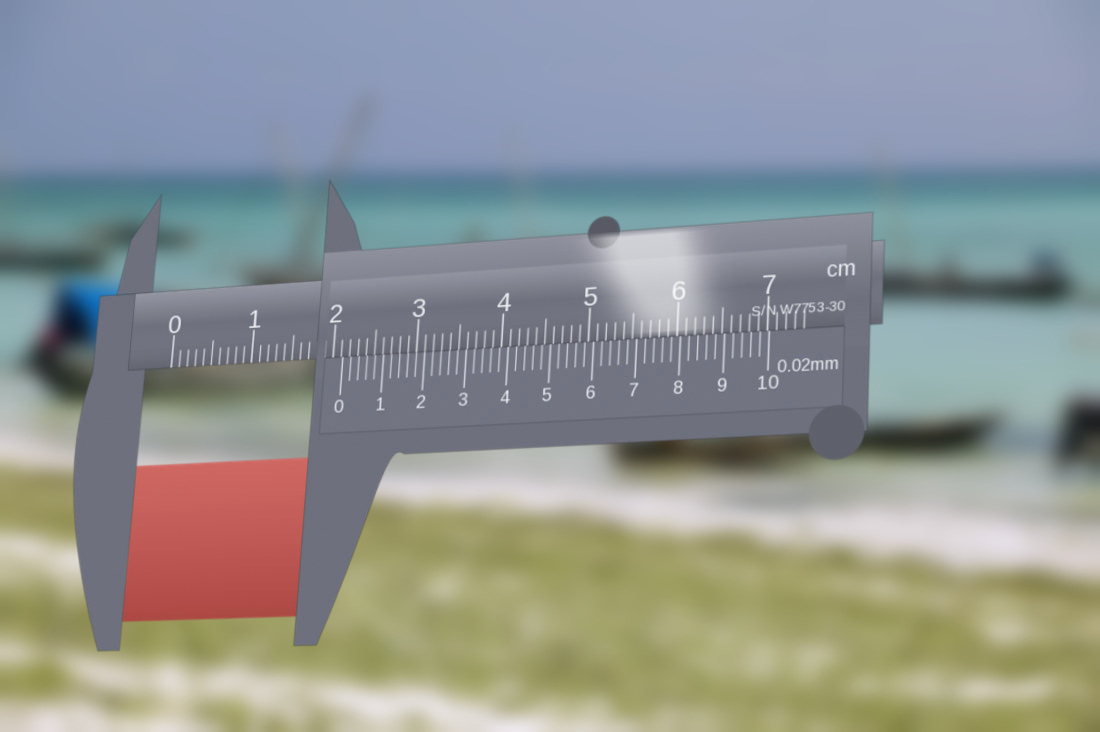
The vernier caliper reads 21.2 mm
